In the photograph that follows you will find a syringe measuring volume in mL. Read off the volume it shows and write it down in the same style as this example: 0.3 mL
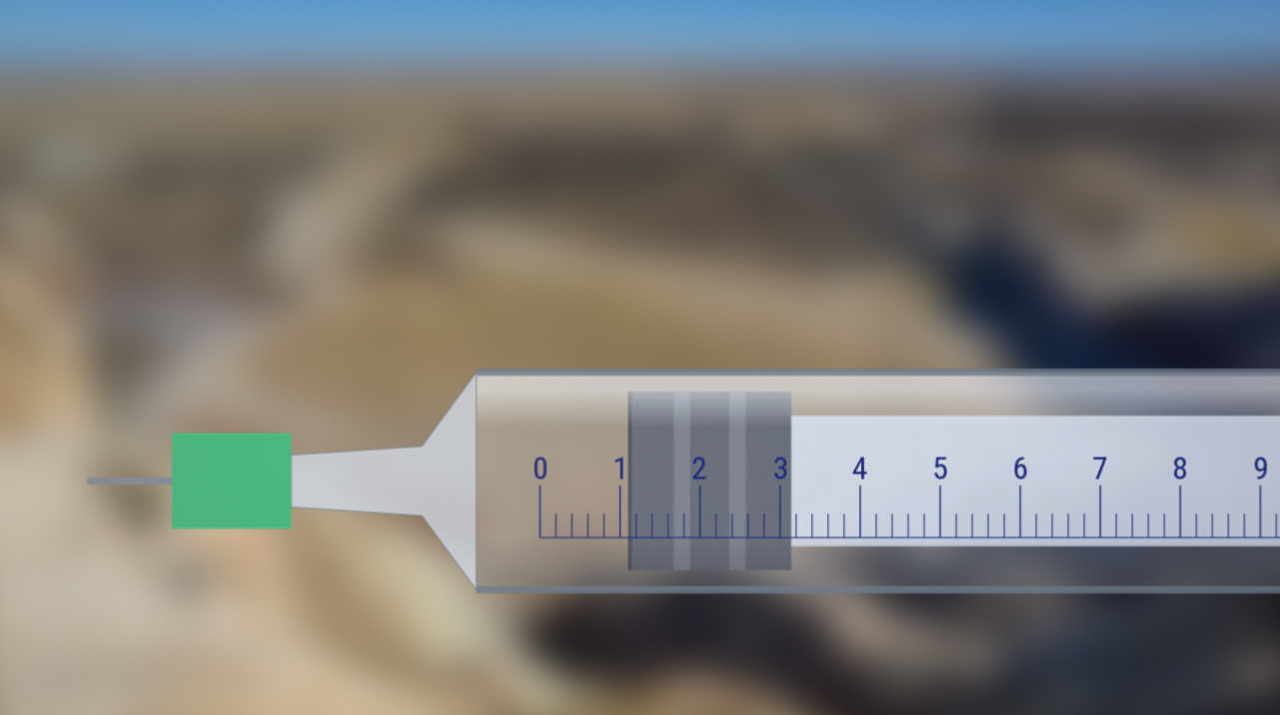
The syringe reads 1.1 mL
